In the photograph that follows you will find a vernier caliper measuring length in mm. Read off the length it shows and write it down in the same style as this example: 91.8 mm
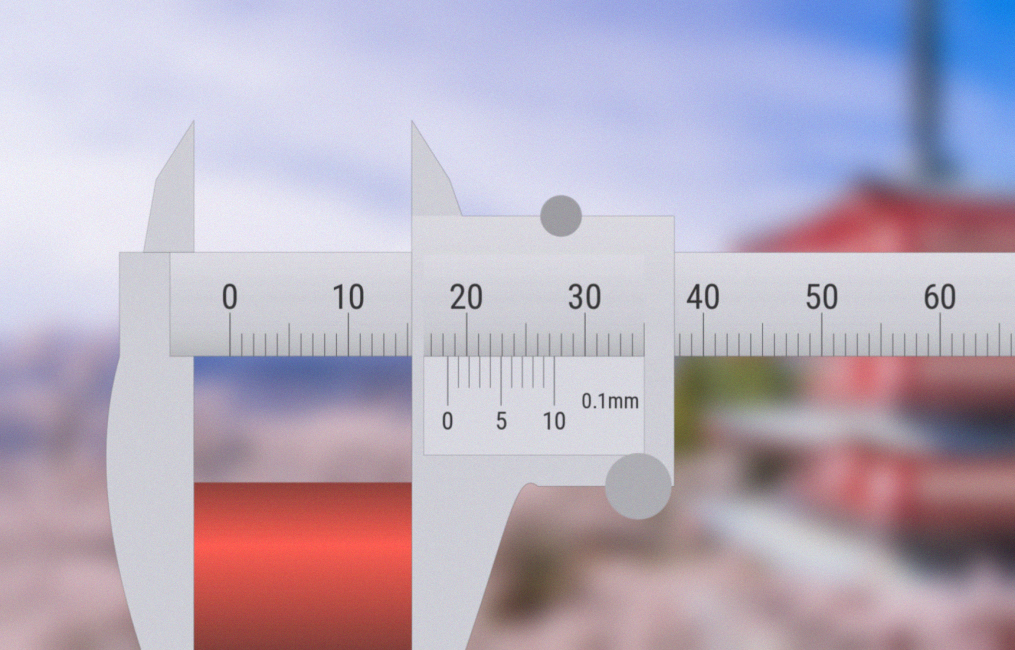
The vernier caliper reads 18.4 mm
